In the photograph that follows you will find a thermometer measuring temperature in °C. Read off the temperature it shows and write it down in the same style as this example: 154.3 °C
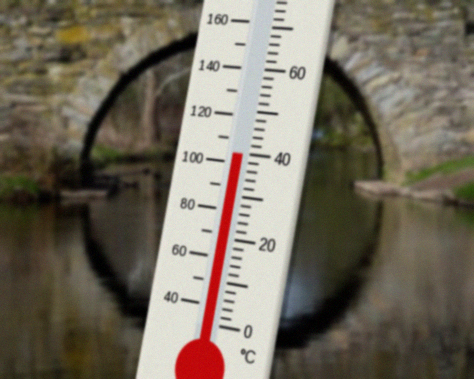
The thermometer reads 40 °C
